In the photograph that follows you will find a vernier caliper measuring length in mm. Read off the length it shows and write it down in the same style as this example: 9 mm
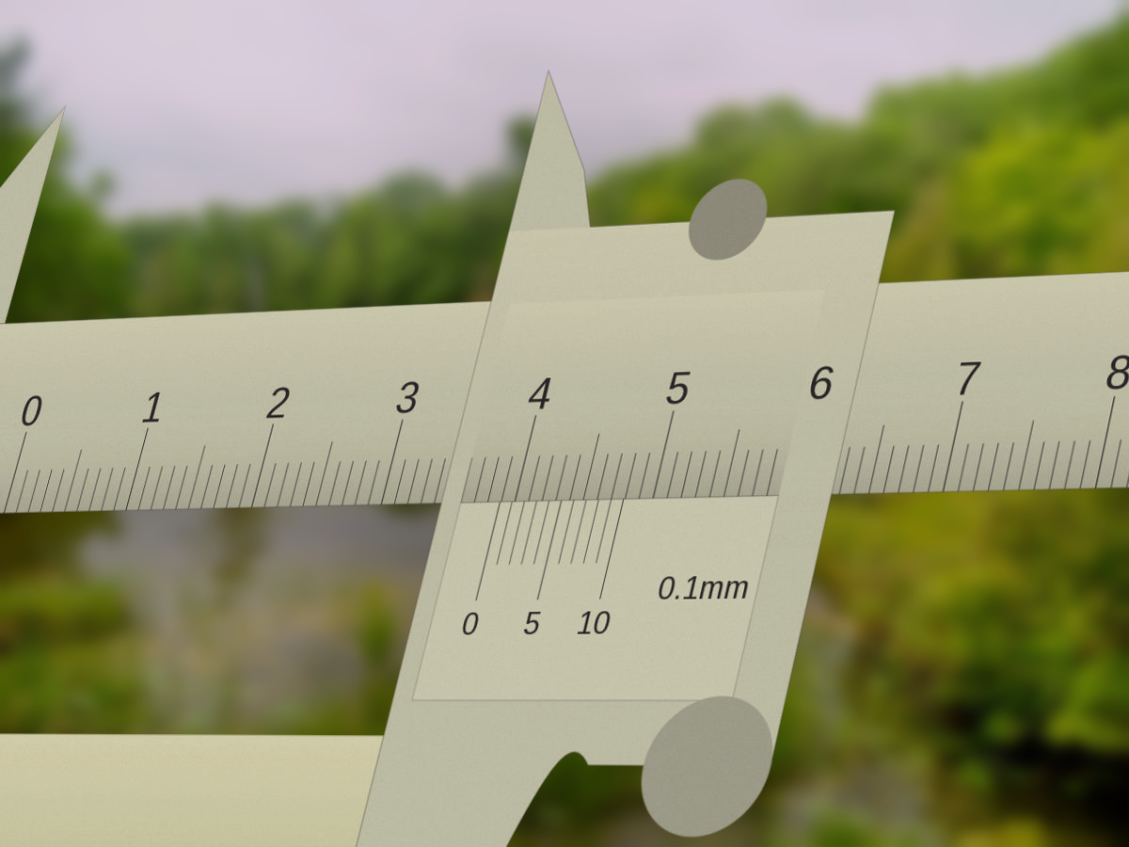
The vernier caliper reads 38.9 mm
